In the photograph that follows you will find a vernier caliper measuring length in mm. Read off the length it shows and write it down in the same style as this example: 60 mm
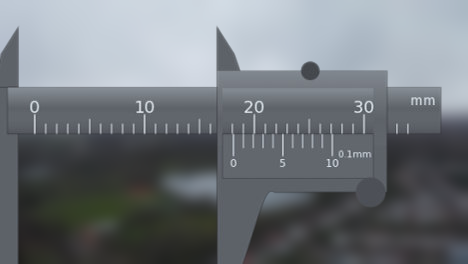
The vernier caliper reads 18.1 mm
